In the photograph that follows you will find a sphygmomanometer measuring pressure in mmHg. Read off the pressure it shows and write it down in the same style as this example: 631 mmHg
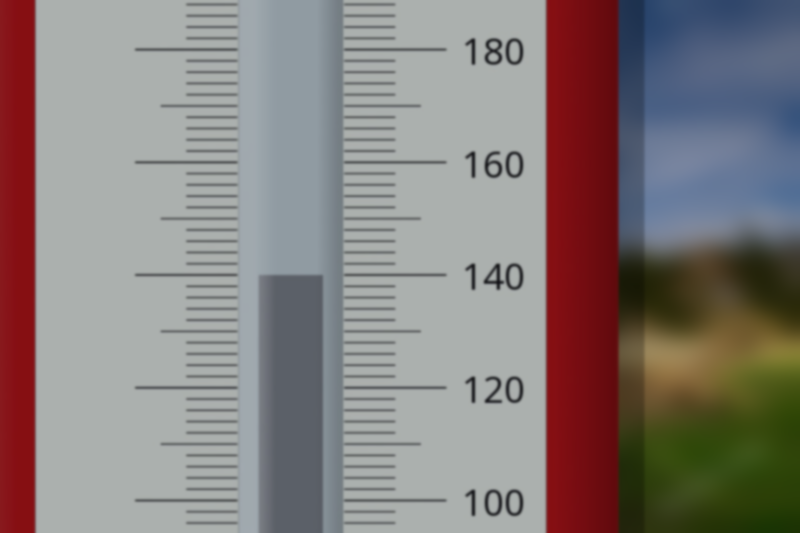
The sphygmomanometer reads 140 mmHg
